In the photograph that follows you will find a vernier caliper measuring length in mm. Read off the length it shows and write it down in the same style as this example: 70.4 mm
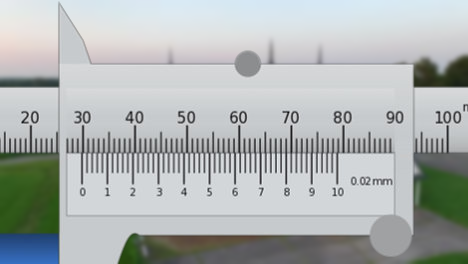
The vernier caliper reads 29.8 mm
